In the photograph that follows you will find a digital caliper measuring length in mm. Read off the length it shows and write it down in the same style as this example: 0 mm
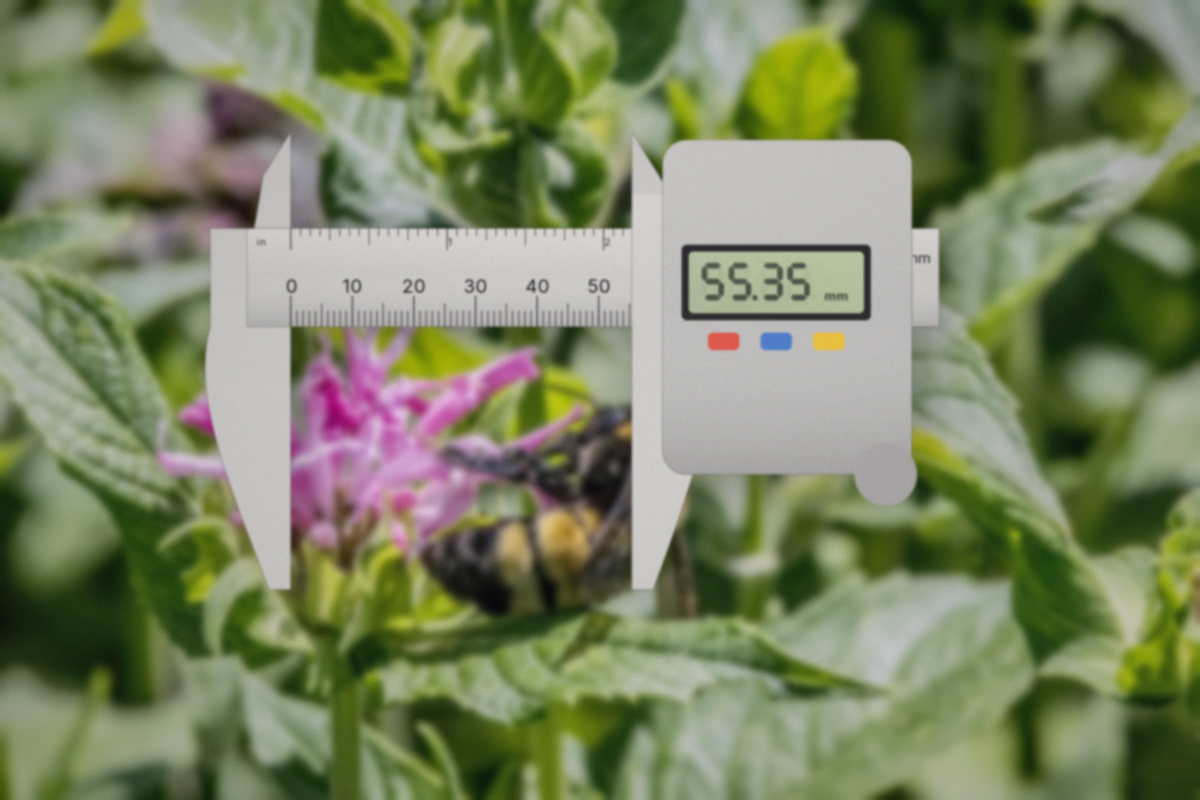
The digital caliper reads 55.35 mm
